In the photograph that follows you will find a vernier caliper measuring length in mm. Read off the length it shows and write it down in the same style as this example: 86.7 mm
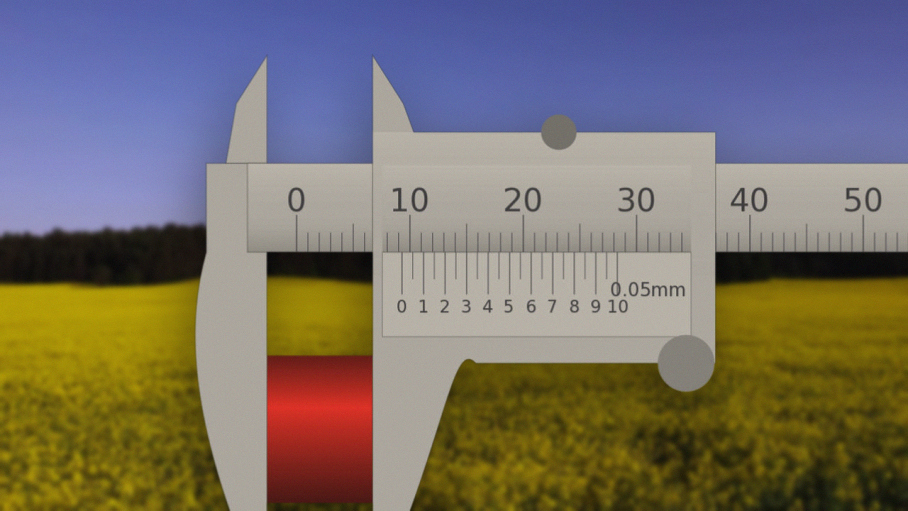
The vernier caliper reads 9.3 mm
